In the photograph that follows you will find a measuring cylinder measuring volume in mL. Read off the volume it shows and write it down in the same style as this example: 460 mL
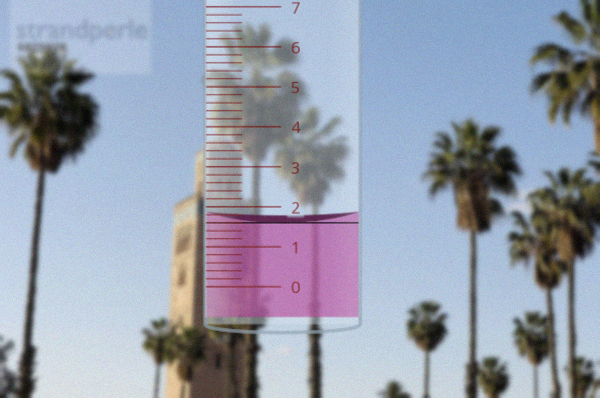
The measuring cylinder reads 1.6 mL
